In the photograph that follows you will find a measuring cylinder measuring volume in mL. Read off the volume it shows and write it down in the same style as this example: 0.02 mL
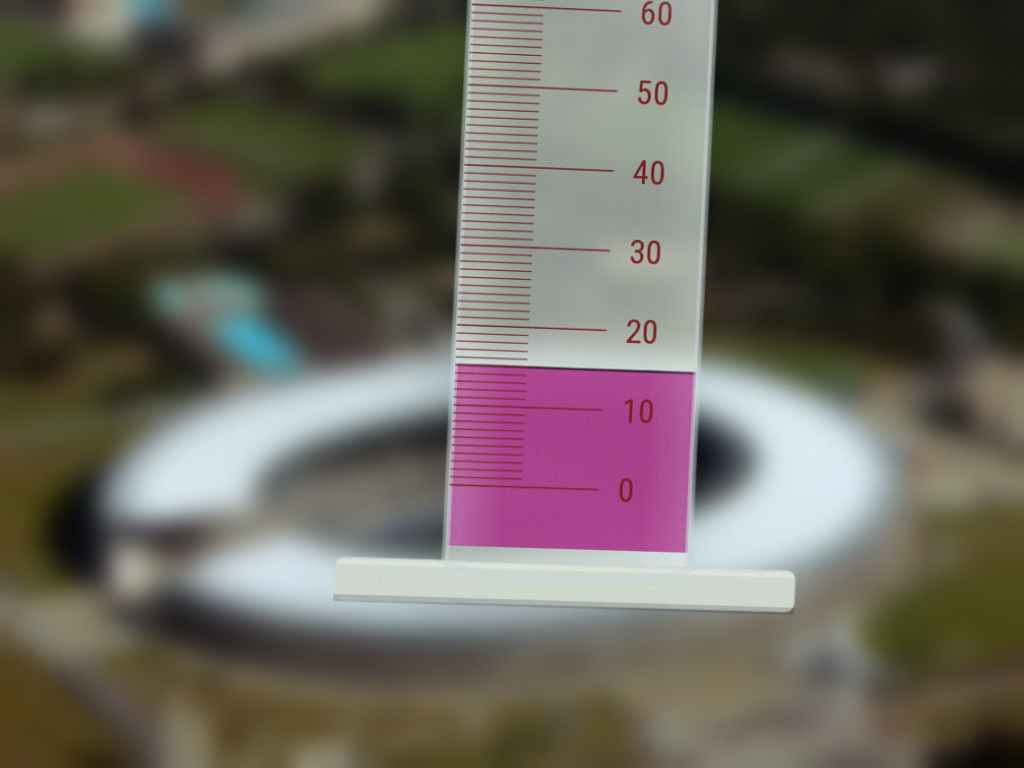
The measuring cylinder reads 15 mL
